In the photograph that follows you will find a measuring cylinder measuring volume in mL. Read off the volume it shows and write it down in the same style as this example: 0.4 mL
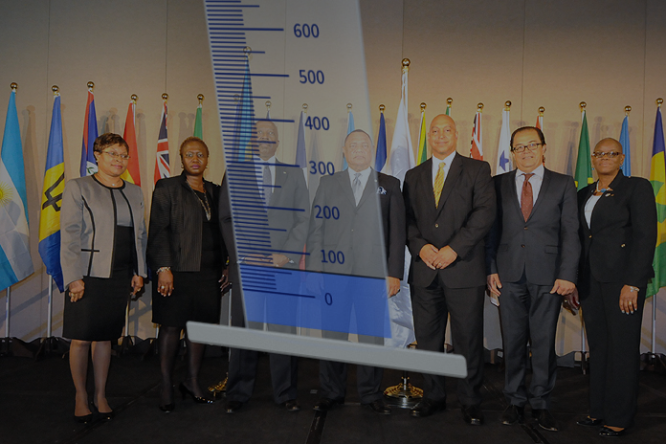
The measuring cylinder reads 60 mL
